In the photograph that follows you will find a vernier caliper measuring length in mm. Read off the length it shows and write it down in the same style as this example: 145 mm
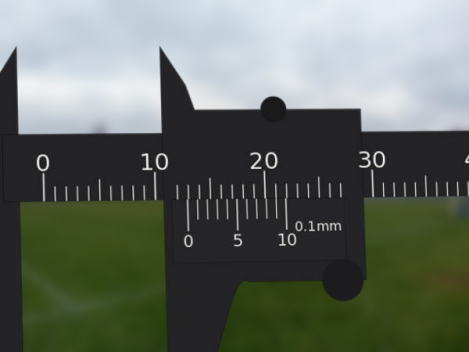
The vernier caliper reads 12.9 mm
